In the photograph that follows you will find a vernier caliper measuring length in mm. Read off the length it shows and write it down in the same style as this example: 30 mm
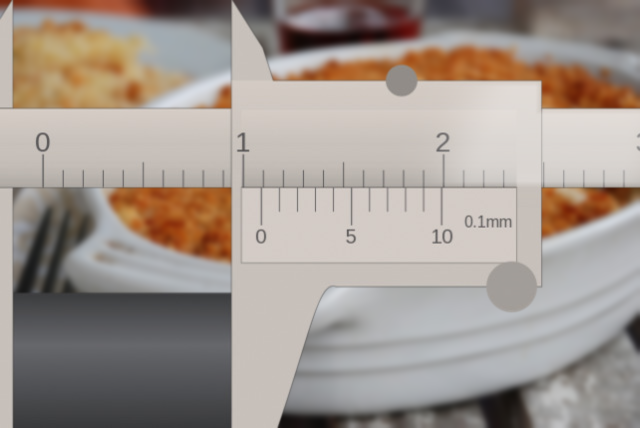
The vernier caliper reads 10.9 mm
